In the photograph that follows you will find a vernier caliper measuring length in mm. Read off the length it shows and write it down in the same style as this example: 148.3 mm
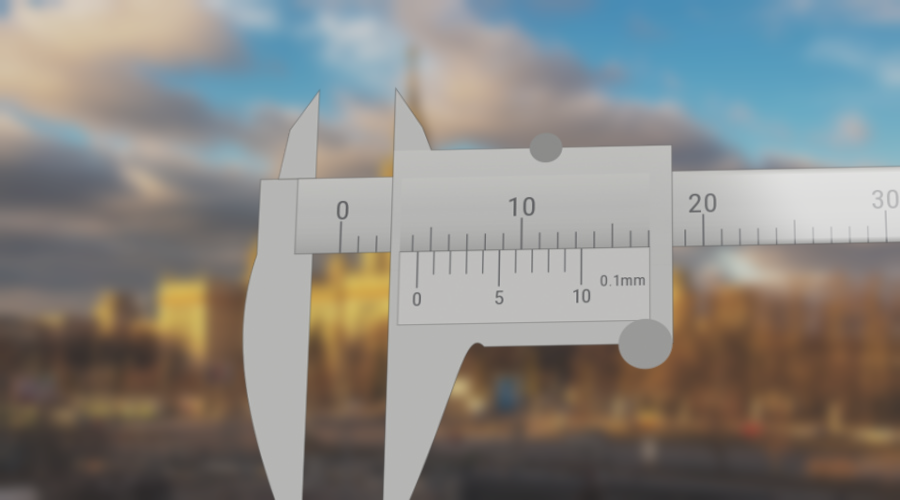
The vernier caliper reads 4.3 mm
